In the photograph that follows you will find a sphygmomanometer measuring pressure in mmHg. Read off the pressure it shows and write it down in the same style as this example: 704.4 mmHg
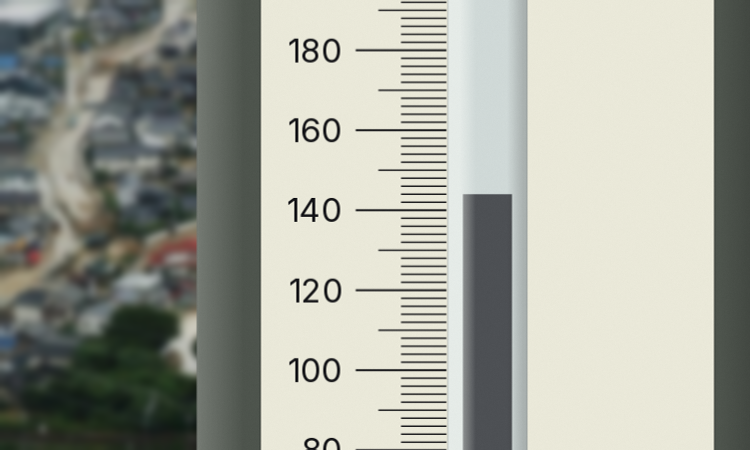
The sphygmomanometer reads 144 mmHg
